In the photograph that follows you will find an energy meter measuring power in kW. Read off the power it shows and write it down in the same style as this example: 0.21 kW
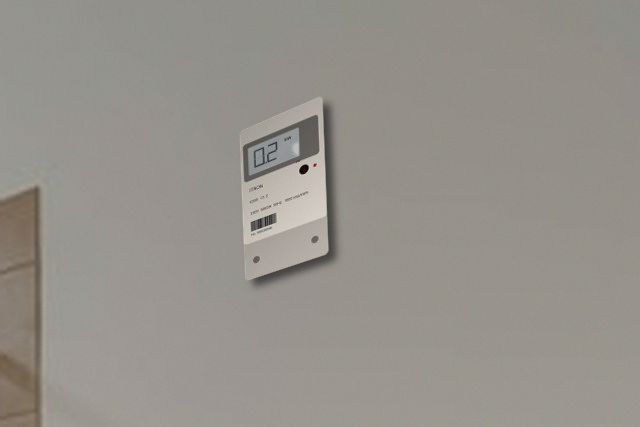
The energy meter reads 0.2 kW
